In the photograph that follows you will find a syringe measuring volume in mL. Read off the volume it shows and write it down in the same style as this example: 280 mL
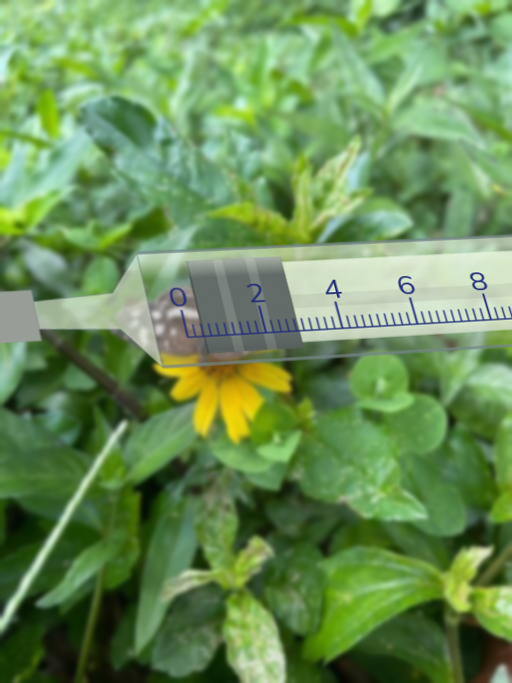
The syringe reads 0.4 mL
